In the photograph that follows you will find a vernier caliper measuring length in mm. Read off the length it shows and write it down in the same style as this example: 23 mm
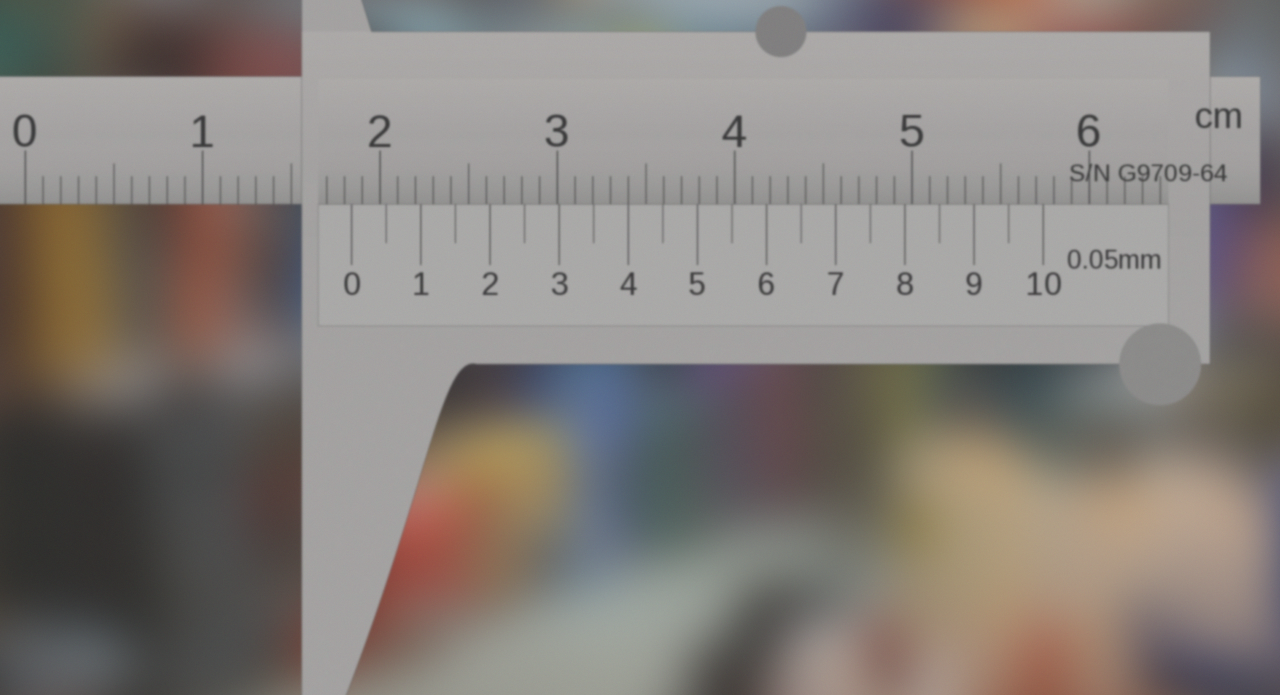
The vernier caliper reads 18.4 mm
